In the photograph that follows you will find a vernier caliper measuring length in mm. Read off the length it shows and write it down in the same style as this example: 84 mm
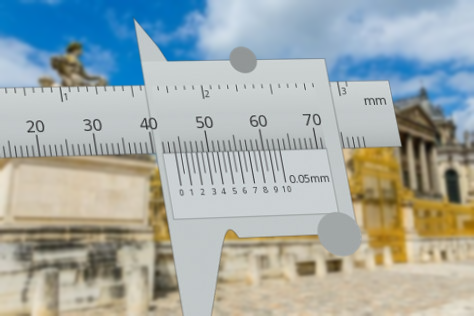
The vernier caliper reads 44.0 mm
